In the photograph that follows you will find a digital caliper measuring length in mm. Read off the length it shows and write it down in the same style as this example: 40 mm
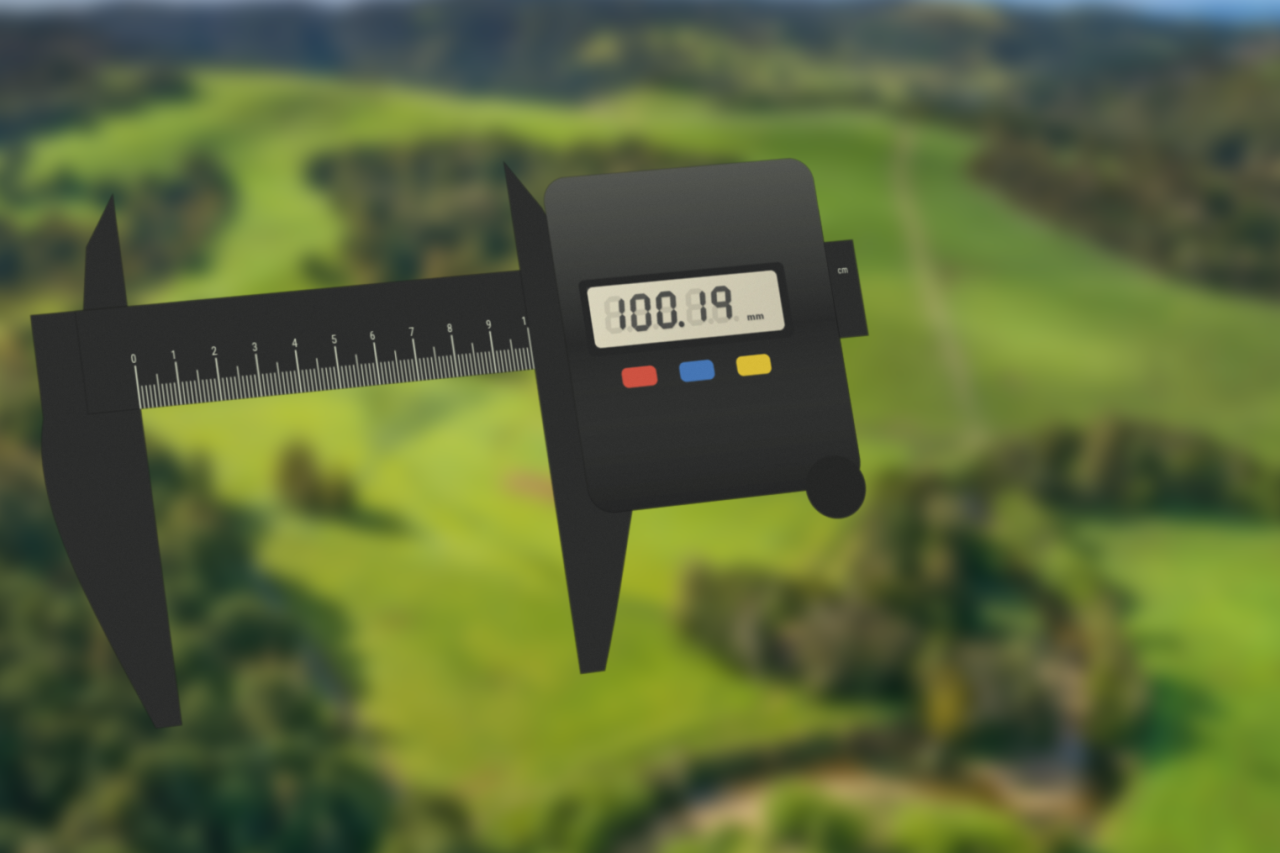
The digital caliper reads 100.19 mm
